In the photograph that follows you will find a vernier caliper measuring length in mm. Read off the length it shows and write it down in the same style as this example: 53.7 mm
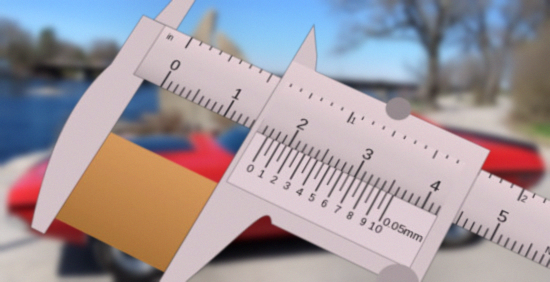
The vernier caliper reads 16.8 mm
